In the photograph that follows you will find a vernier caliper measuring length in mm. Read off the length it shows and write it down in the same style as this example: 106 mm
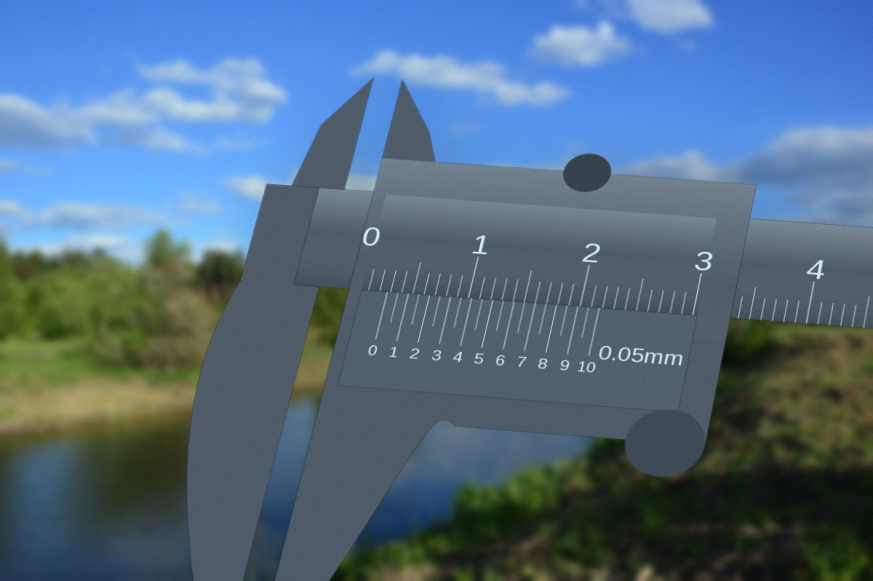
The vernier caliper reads 2.7 mm
